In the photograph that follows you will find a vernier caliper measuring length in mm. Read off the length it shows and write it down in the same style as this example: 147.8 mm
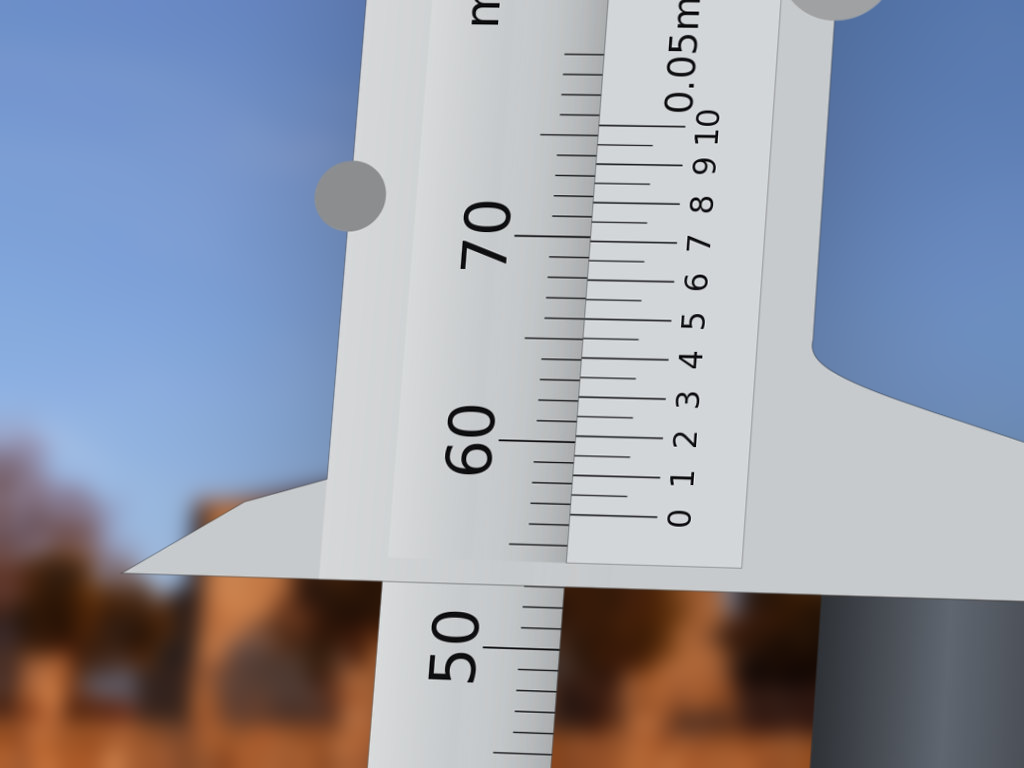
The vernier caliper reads 56.5 mm
